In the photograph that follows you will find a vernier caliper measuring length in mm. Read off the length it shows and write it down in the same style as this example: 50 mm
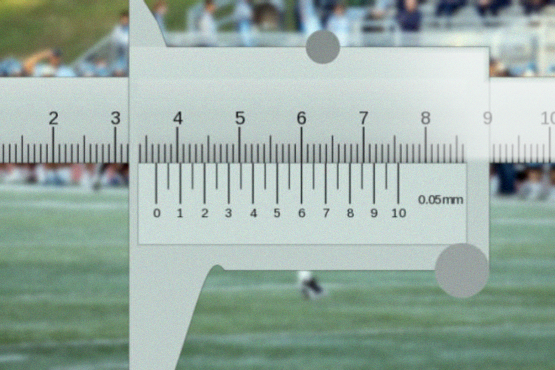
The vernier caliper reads 36.6 mm
